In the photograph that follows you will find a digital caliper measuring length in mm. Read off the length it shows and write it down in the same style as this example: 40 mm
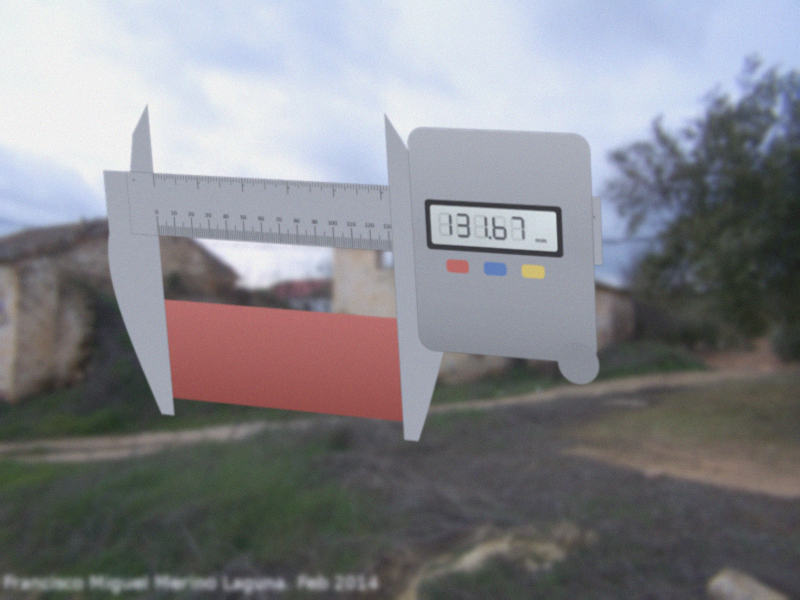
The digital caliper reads 131.67 mm
